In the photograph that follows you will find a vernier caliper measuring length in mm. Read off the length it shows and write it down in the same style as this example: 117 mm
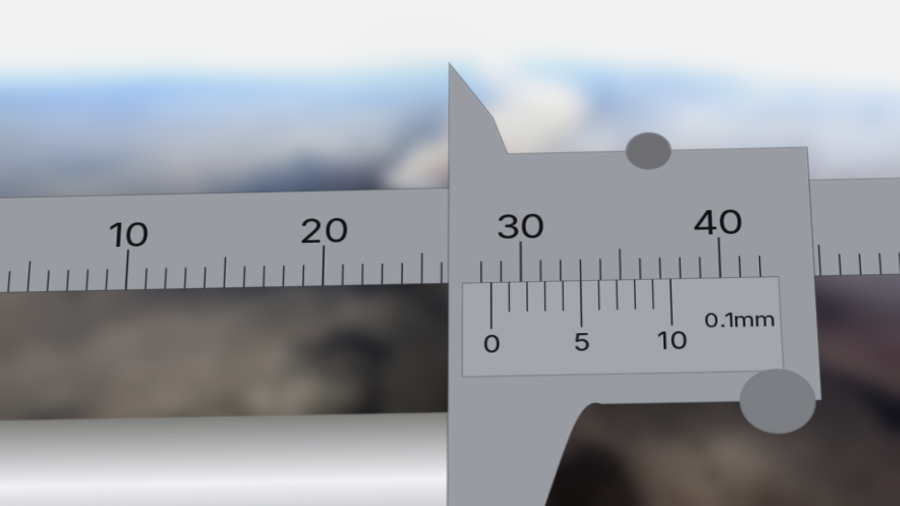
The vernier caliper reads 28.5 mm
